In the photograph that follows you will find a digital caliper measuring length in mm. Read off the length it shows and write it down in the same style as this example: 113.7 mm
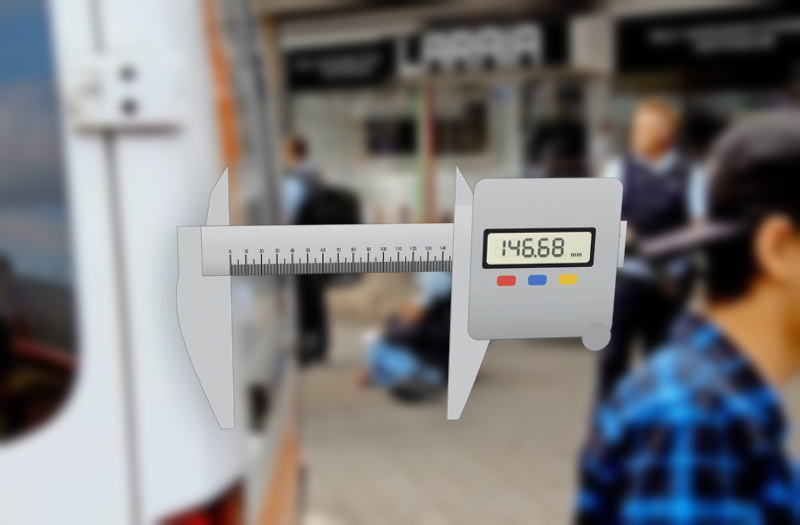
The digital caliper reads 146.68 mm
